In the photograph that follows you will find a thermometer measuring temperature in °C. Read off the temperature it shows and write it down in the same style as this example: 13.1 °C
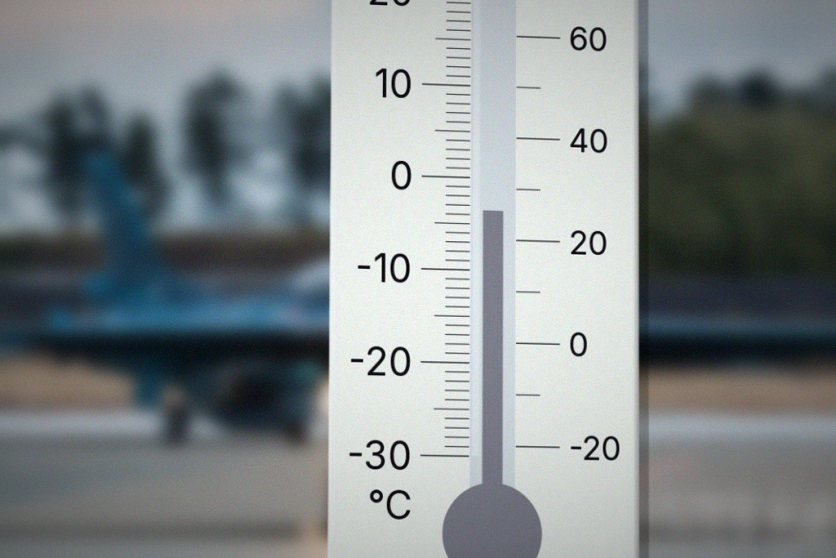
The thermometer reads -3.5 °C
